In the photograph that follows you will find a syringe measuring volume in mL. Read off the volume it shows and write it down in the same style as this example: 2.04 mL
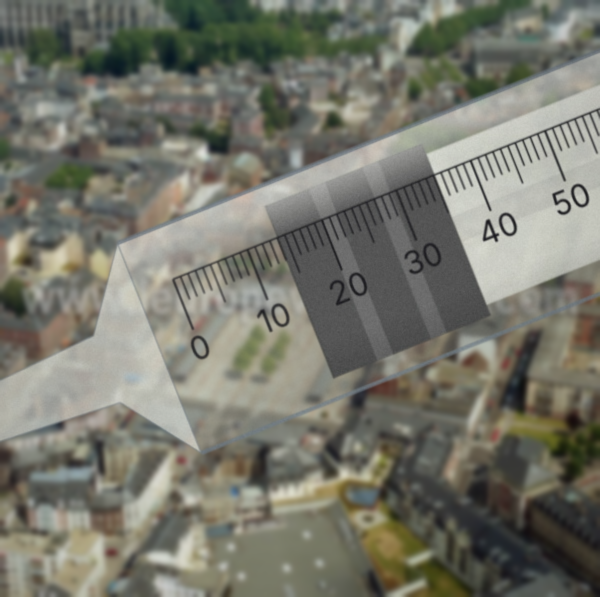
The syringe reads 14 mL
